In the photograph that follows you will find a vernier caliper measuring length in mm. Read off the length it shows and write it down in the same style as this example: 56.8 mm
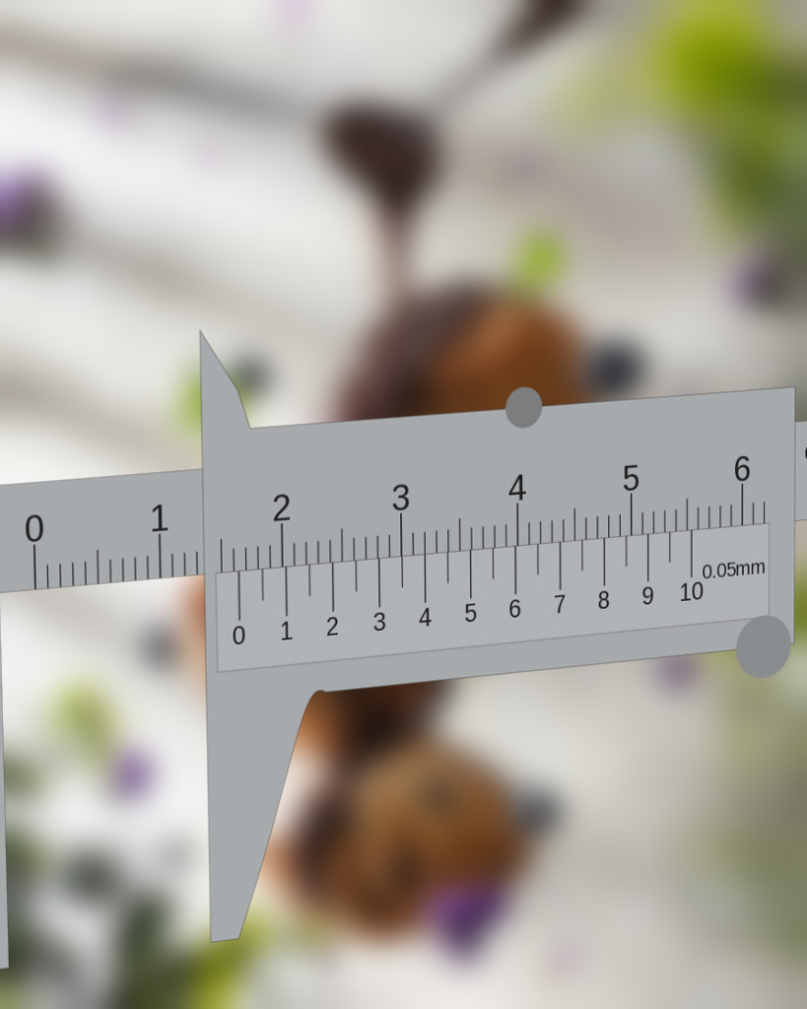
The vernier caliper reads 16.4 mm
